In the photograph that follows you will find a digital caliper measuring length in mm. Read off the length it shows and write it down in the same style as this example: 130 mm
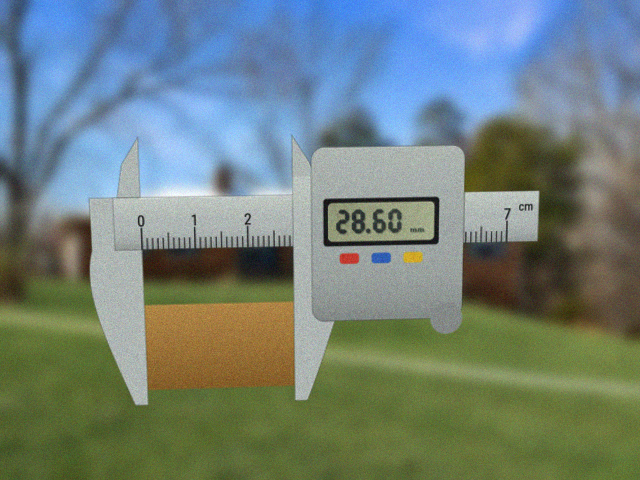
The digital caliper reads 28.60 mm
